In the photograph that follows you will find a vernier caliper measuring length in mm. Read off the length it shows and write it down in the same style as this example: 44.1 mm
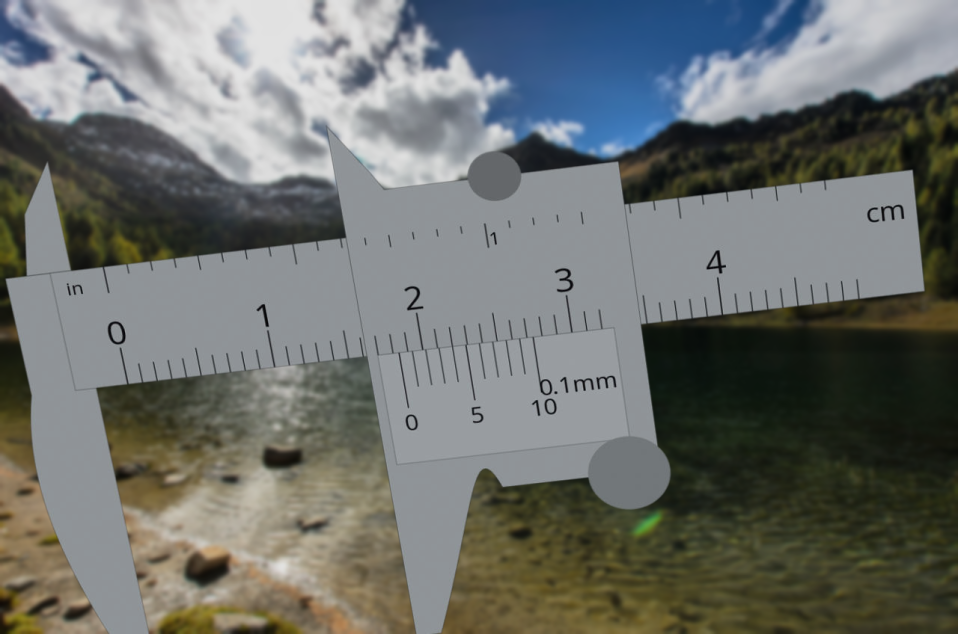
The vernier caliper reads 18.4 mm
